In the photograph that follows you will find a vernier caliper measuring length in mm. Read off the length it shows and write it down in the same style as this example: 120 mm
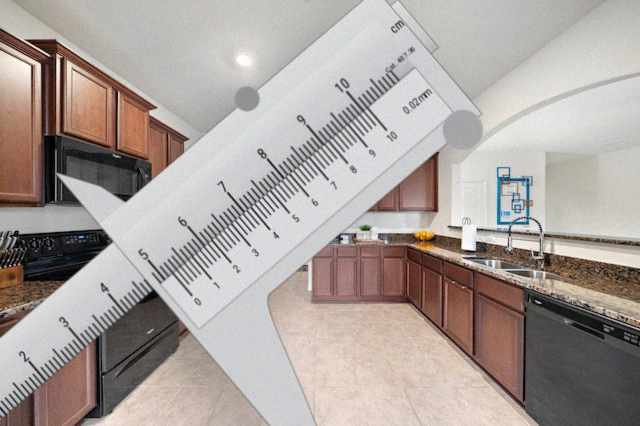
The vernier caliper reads 52.0 mm
